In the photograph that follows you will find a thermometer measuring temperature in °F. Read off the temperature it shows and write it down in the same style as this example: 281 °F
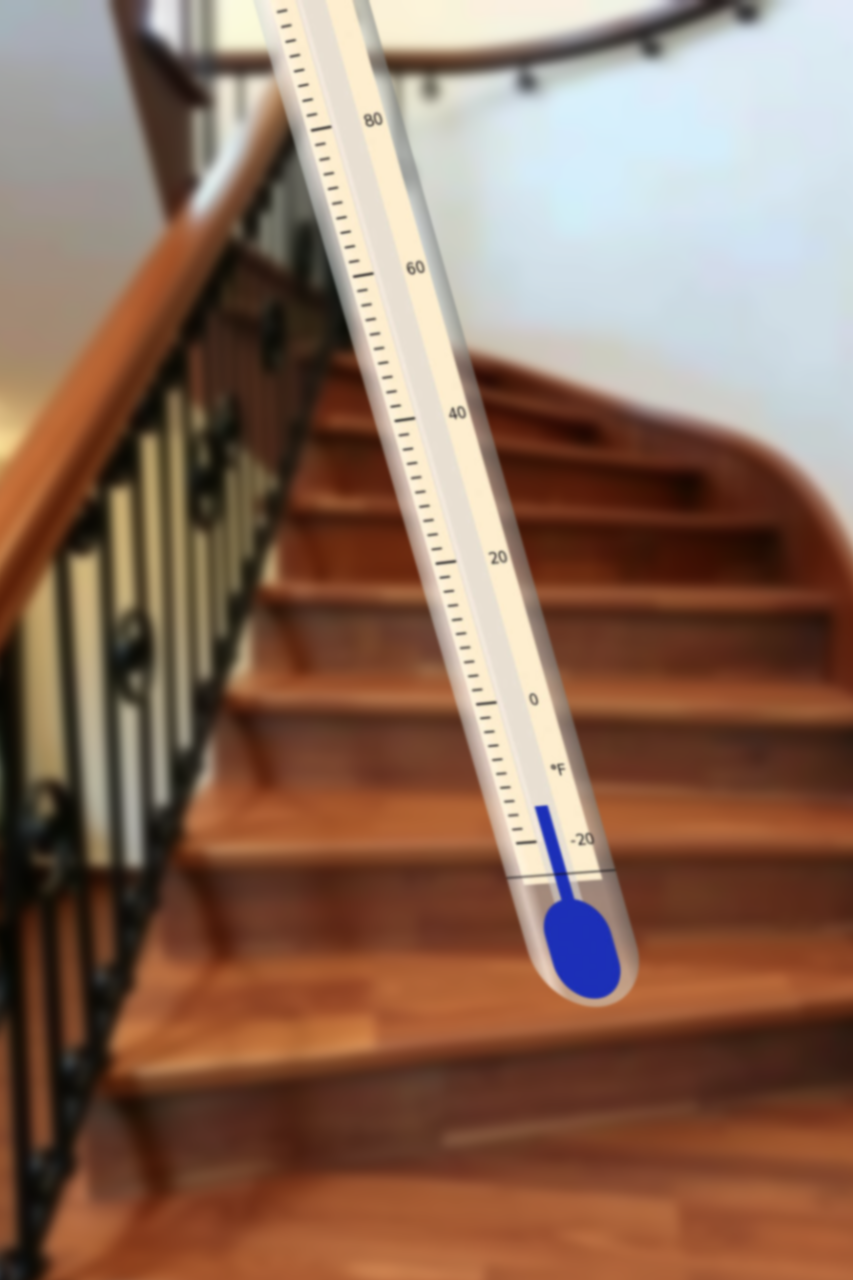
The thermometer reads -15 °F
